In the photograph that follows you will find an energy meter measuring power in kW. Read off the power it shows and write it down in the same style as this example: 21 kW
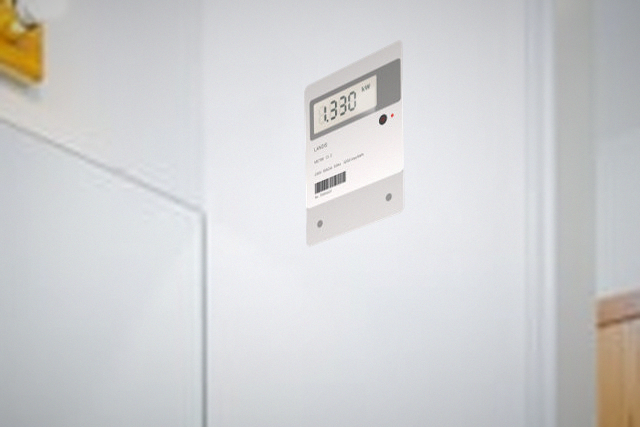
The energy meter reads 1.330 kW
